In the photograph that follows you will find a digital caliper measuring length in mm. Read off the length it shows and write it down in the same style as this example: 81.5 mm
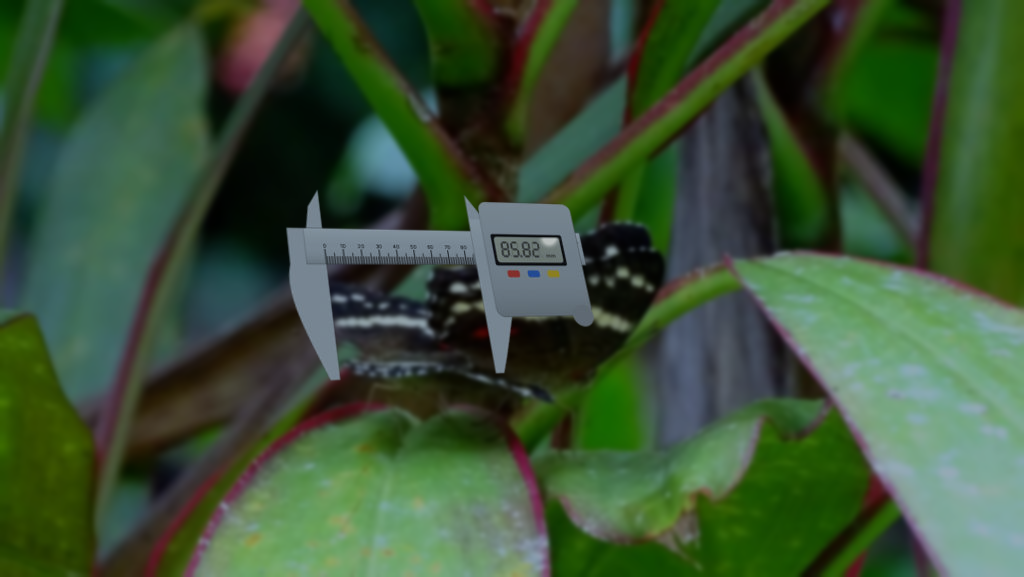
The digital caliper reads 85.82 mm
